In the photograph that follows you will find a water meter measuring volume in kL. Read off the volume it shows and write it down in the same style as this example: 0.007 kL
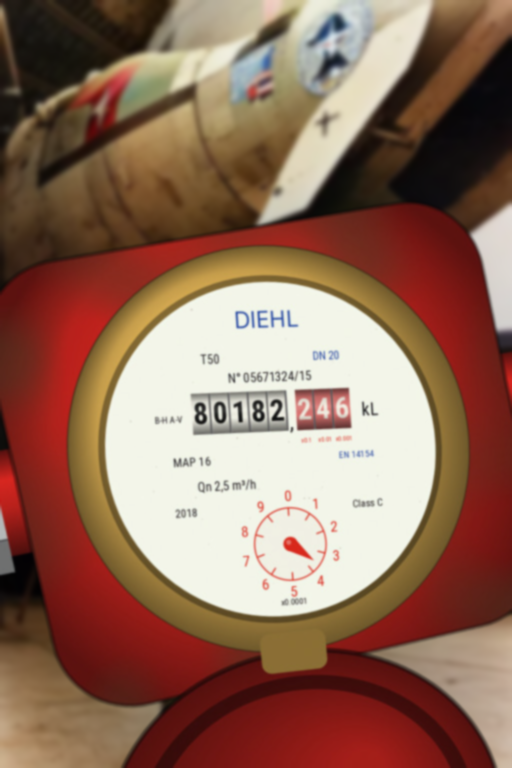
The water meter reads 80182.2463 kL
